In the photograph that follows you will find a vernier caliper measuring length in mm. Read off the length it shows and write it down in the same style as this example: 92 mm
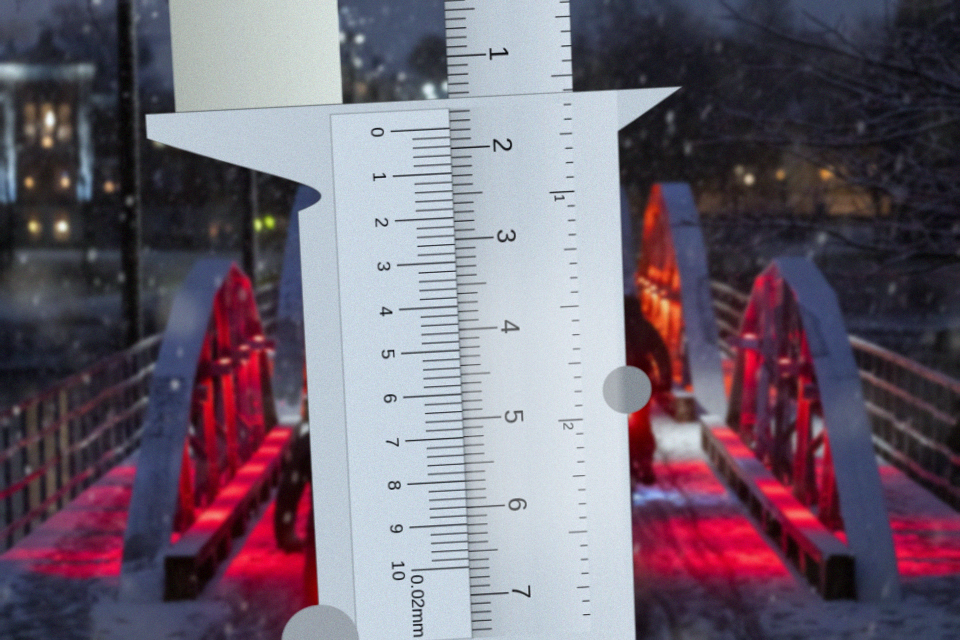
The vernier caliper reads 17.8 mm
